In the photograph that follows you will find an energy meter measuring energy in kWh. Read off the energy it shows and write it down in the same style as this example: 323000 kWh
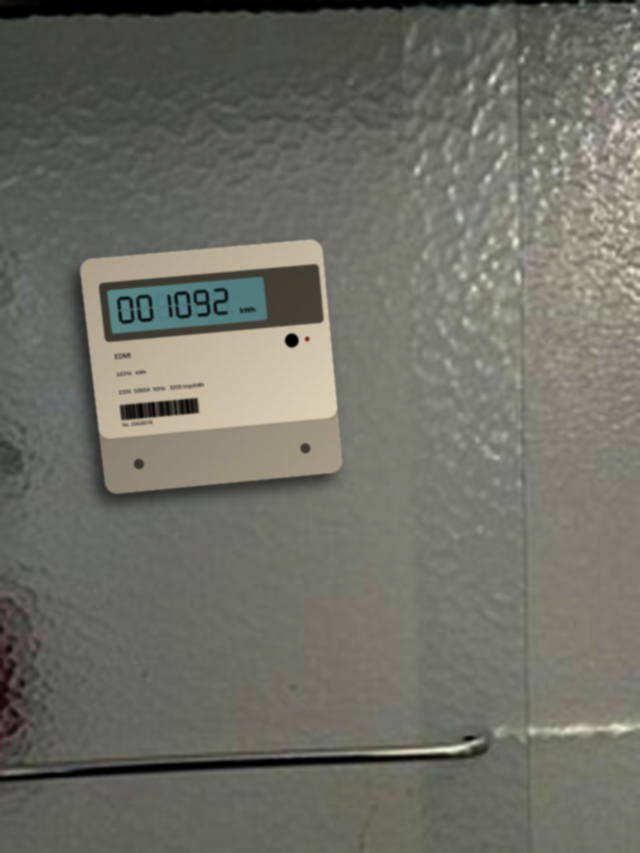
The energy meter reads 1092 kWh
